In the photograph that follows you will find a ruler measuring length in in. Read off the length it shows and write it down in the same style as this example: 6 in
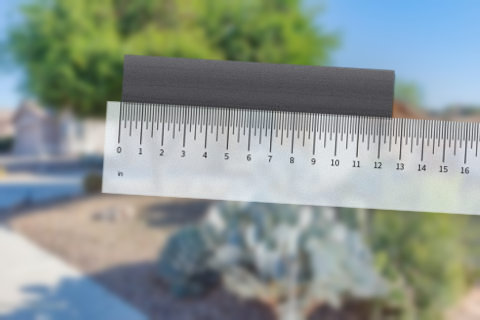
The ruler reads 12.5 in
